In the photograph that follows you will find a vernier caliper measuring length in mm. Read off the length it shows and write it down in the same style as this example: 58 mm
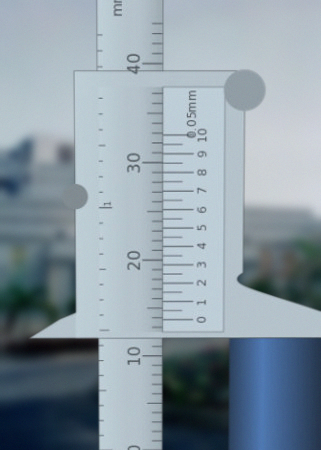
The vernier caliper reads 13.8 mm
